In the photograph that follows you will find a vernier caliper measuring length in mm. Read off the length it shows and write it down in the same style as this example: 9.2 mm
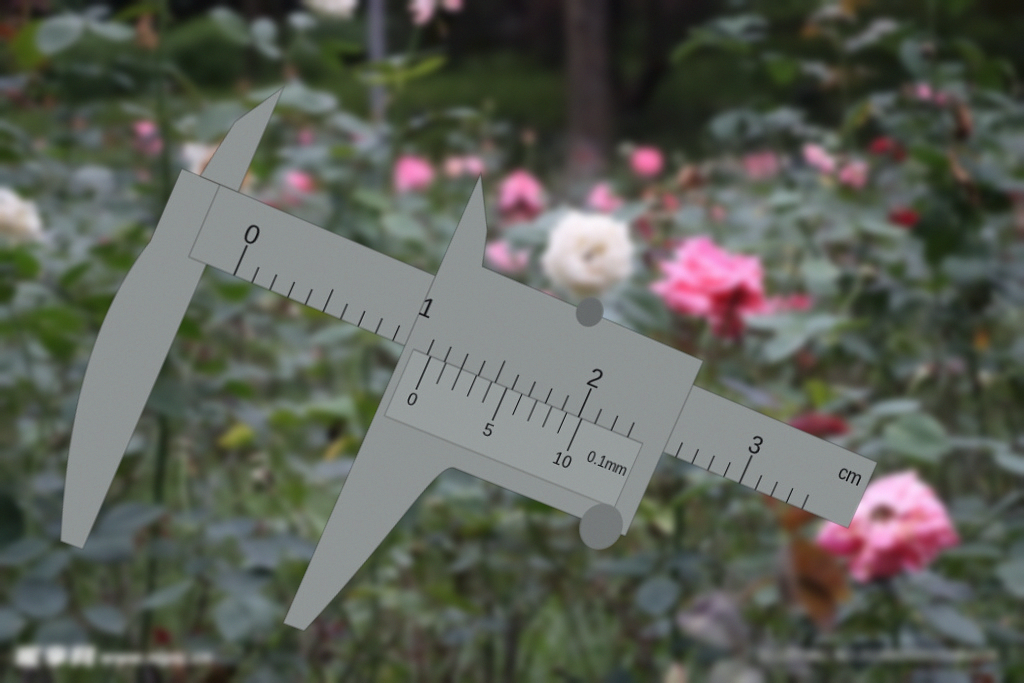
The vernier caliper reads 11.2 mm
